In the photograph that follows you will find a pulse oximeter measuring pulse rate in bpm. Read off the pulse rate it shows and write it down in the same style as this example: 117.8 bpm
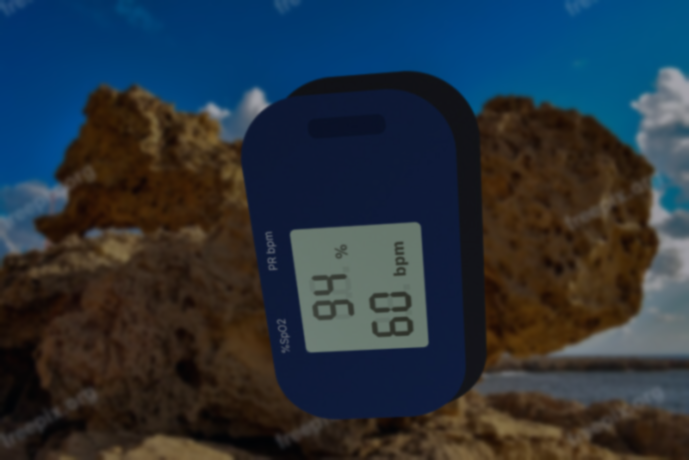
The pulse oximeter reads 60 bpm
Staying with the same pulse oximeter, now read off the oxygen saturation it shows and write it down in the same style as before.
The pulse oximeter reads 94 %
